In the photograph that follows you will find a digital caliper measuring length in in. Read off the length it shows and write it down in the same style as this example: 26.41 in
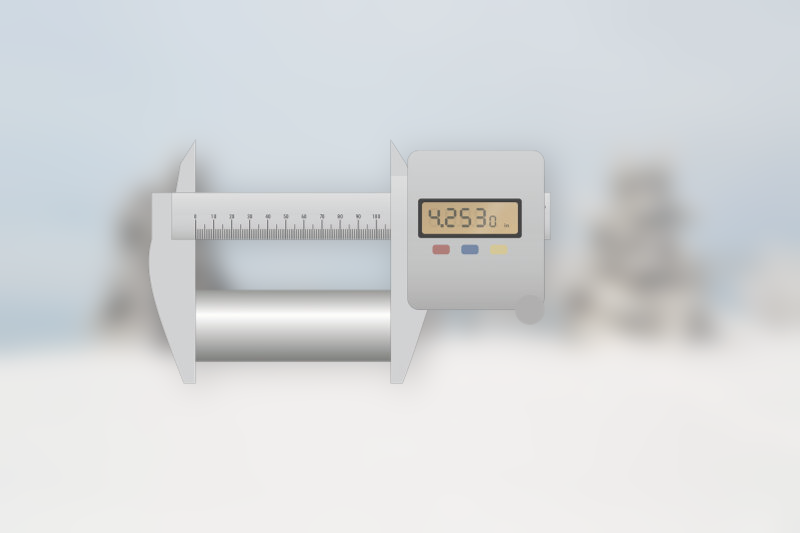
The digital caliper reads 4.2530 in
